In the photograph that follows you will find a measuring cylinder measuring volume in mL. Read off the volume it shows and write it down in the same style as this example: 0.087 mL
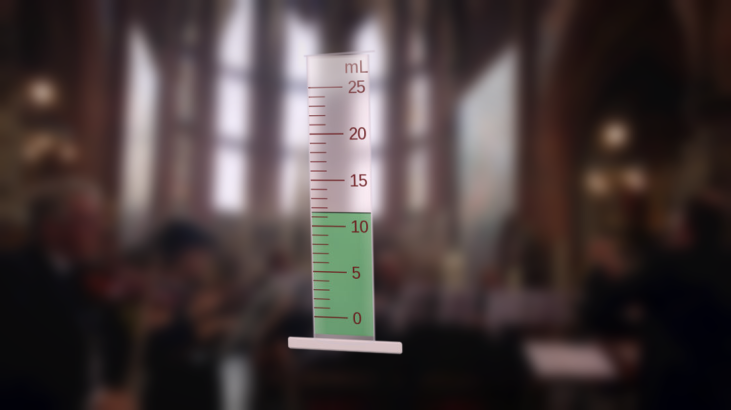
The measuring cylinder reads 11.5 mL
